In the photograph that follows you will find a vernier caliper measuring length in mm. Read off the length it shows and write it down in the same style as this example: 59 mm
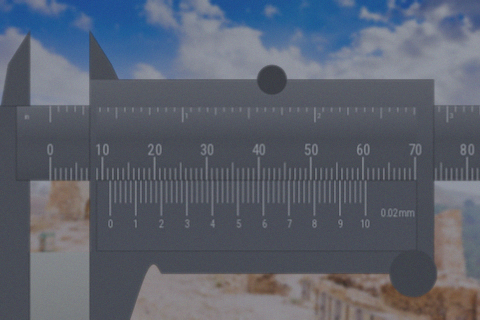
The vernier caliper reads 11.5 mm
